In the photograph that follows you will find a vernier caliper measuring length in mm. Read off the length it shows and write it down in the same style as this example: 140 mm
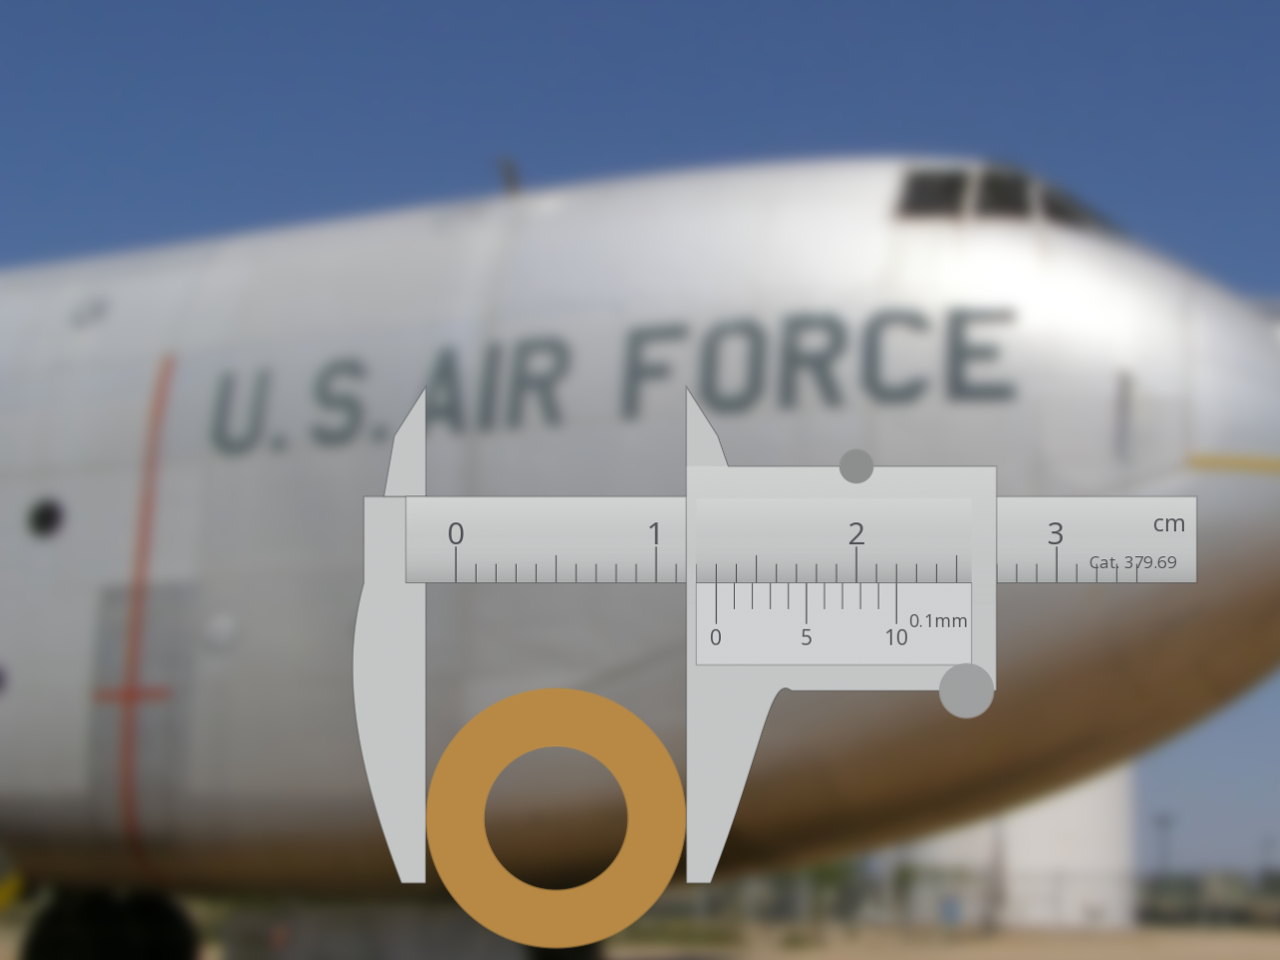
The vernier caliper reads 13.0 mm
